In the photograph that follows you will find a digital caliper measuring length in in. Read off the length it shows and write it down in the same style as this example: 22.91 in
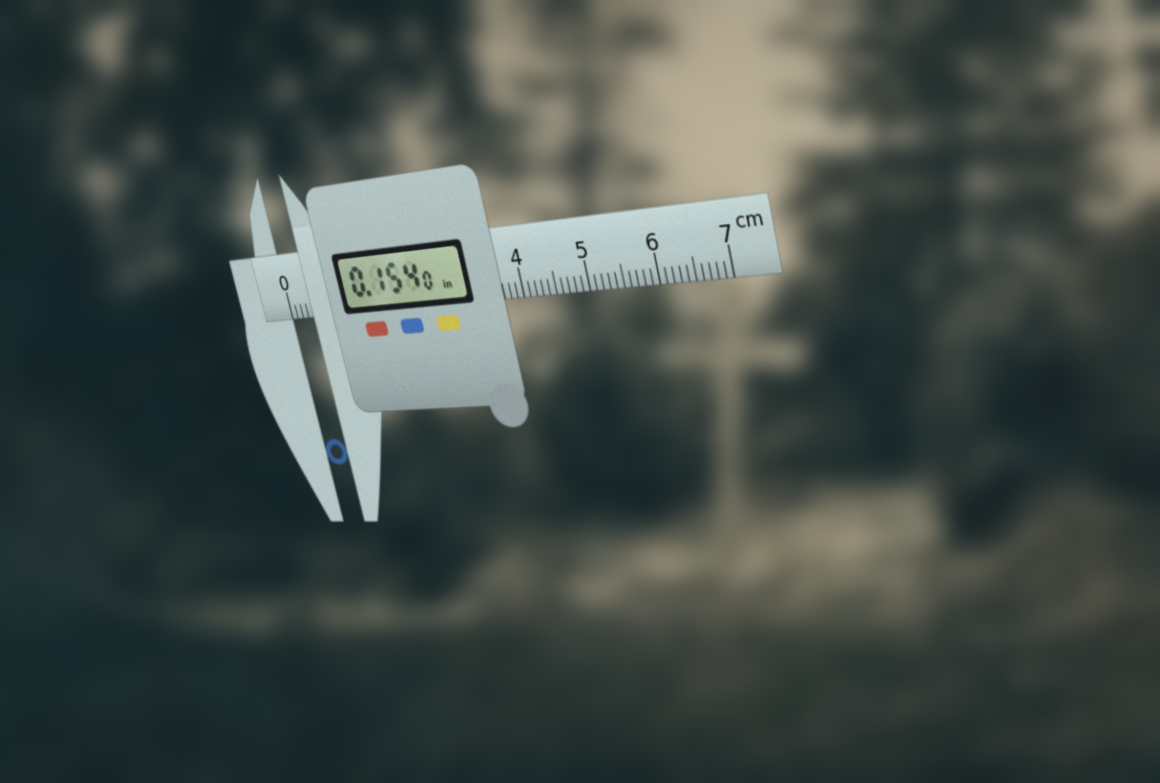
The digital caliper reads 0.1540 in
